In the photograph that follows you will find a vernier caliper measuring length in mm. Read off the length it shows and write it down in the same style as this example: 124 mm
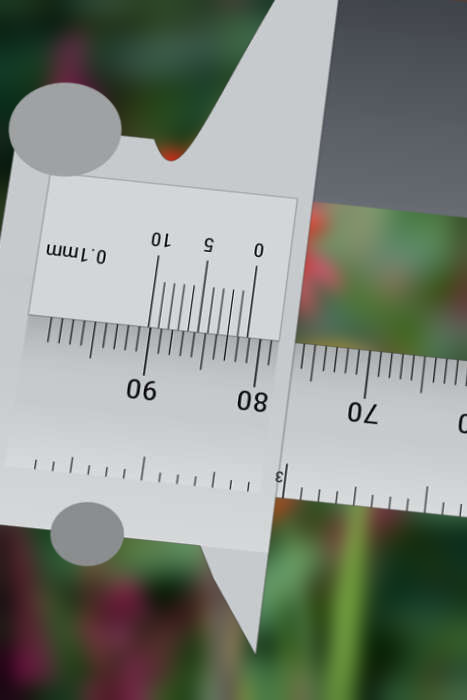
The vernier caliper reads 81.2 mm
